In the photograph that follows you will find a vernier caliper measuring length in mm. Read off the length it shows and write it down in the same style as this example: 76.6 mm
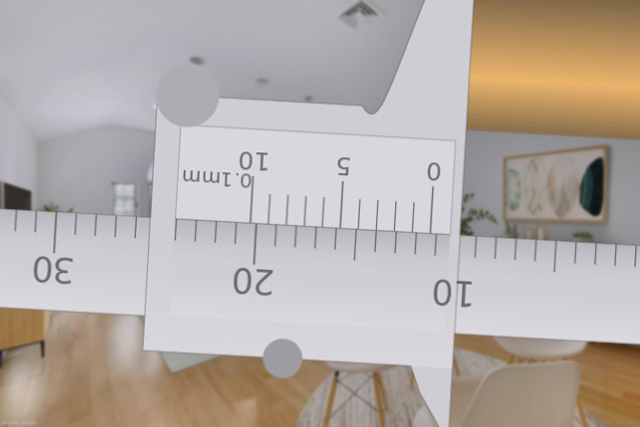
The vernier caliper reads 11.3 mm
